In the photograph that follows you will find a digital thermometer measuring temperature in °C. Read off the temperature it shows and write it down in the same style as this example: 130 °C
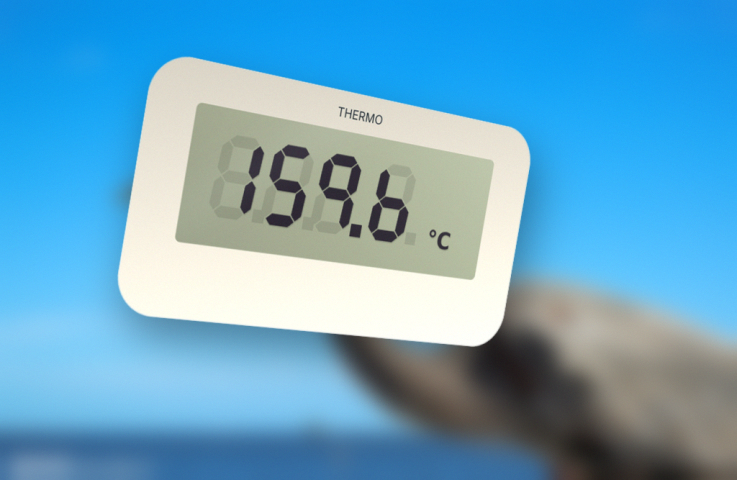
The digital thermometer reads 159.6 °C
